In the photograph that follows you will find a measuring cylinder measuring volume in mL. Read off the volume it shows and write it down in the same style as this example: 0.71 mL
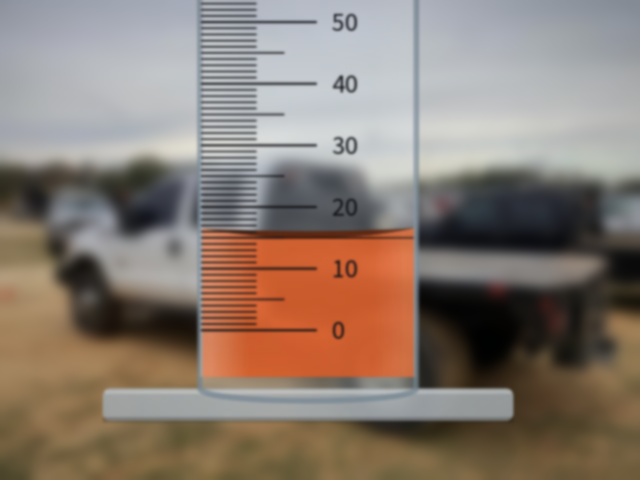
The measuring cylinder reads 15 mL
